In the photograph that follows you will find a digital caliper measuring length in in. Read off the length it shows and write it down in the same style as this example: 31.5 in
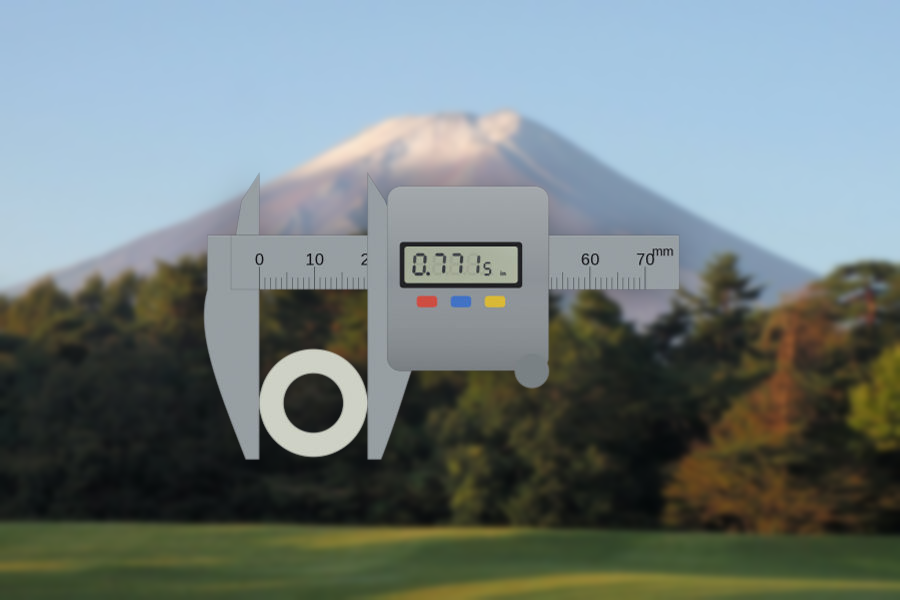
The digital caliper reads 0.7715 in
